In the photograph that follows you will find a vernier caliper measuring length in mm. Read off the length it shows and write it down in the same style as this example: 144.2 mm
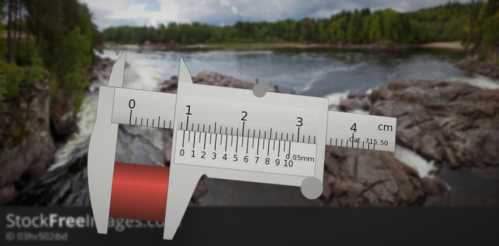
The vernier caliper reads 9.6 mm
